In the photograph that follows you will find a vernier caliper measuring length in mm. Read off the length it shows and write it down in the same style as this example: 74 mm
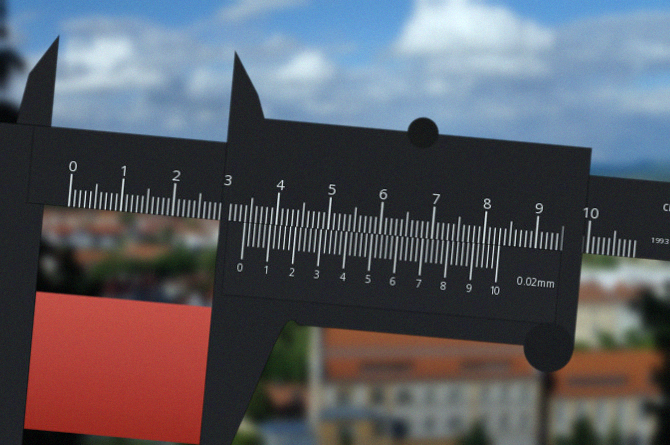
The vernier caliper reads 34.0 mm
